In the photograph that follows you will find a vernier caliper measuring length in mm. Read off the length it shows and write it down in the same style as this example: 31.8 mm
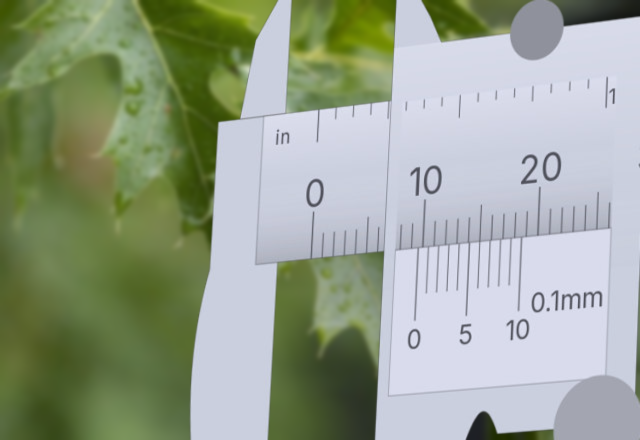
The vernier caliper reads 9.6 mm
